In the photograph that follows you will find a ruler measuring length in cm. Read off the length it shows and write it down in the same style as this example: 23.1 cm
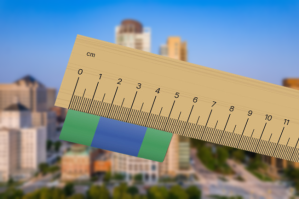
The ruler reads 5.5 cm
